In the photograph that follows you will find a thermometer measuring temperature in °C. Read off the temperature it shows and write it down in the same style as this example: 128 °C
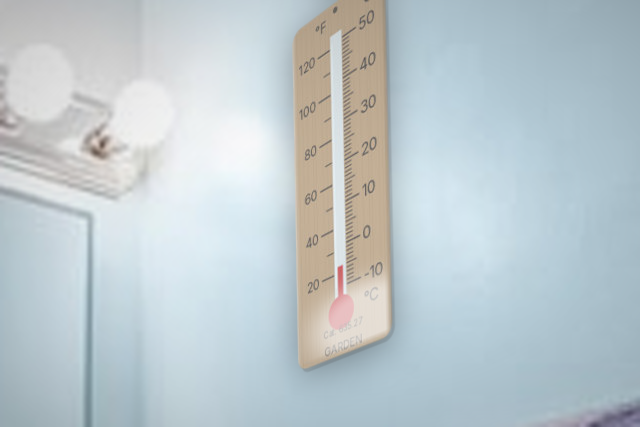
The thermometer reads -5 °C
